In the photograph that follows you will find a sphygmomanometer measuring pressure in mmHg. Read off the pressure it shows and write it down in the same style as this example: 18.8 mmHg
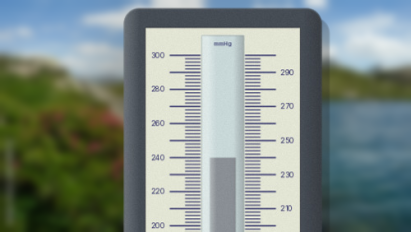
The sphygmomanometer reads 240 mmHg
